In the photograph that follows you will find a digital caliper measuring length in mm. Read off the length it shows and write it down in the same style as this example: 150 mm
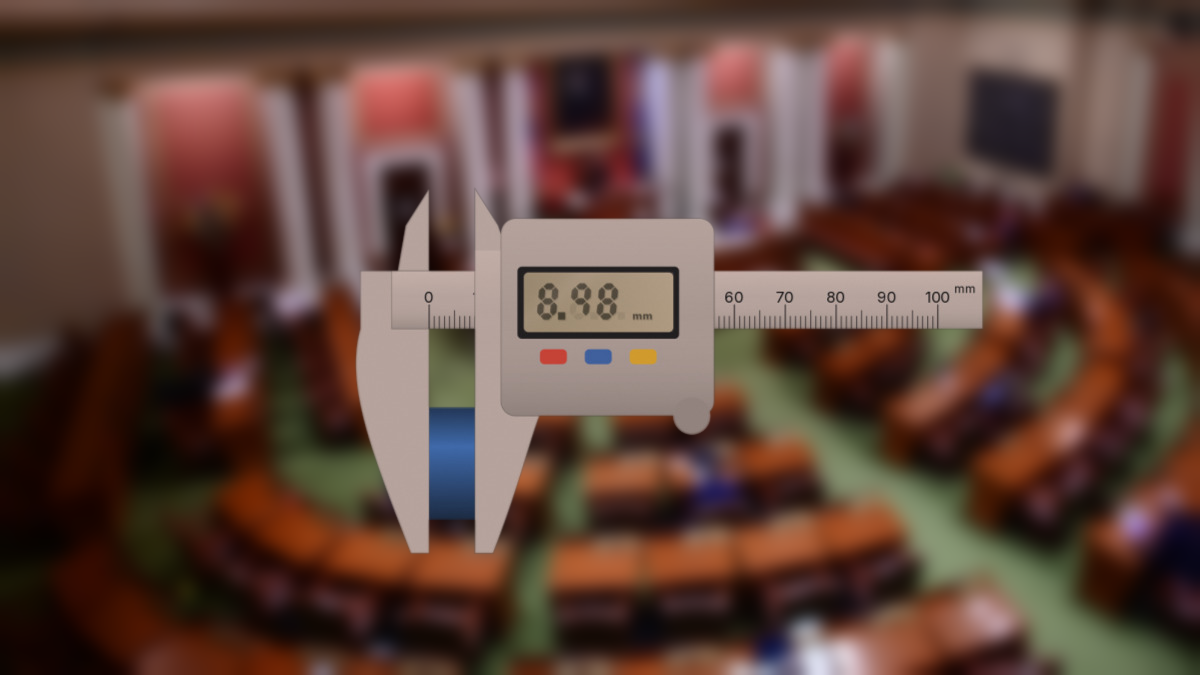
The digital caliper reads 8.98 mm
